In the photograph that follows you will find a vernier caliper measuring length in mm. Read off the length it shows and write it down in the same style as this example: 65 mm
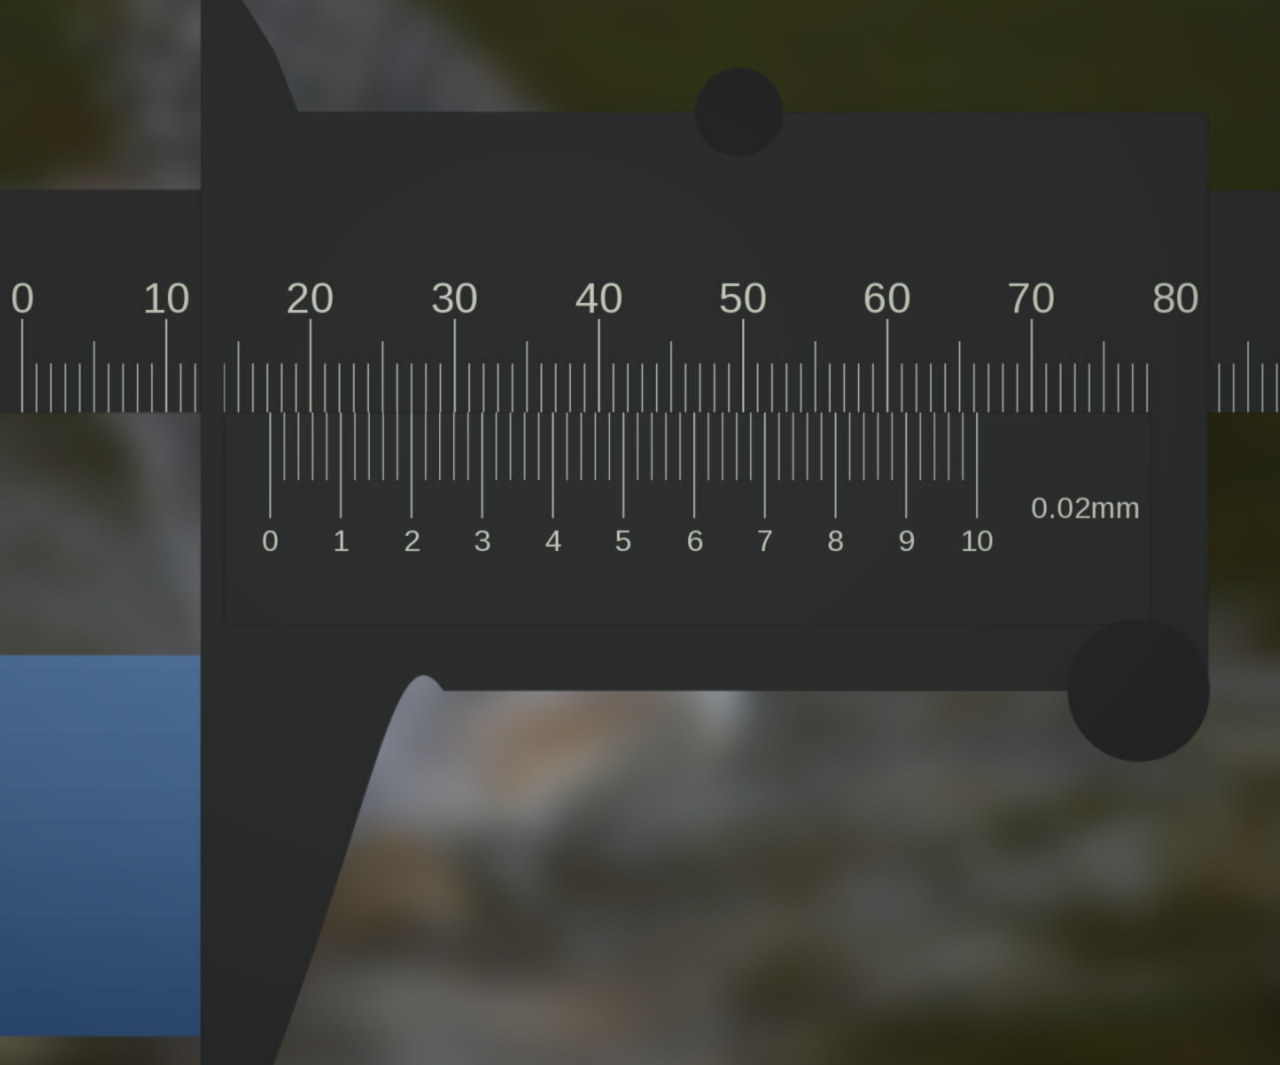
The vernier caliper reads 17.2 mm
